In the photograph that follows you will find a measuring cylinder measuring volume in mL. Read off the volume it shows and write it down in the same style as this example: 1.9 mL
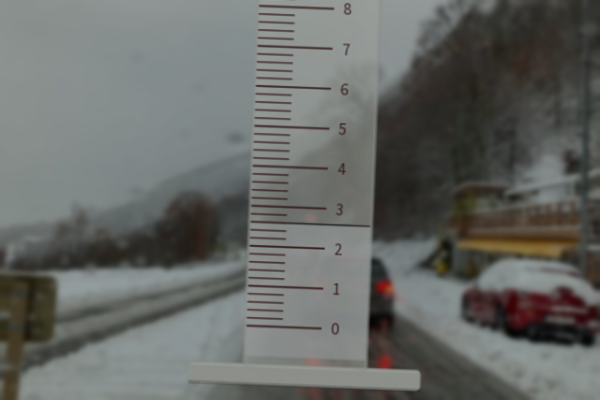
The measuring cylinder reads 2.6 mL
